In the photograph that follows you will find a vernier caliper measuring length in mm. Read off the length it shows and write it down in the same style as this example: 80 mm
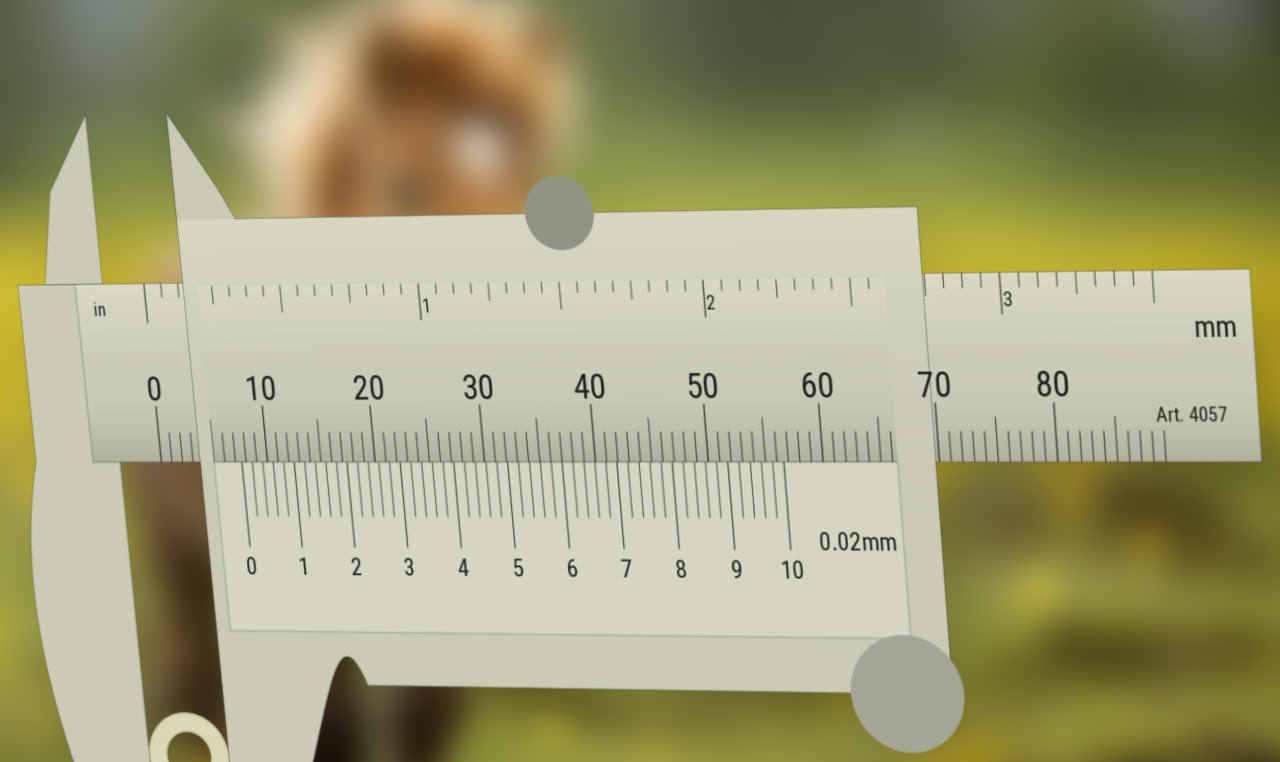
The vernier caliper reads 7.6 mm
